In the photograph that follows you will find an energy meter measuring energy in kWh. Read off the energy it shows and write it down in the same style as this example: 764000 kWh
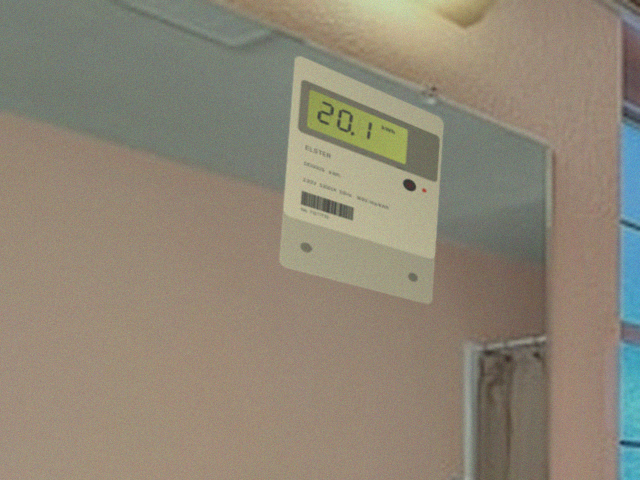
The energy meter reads 20.1 kWh
